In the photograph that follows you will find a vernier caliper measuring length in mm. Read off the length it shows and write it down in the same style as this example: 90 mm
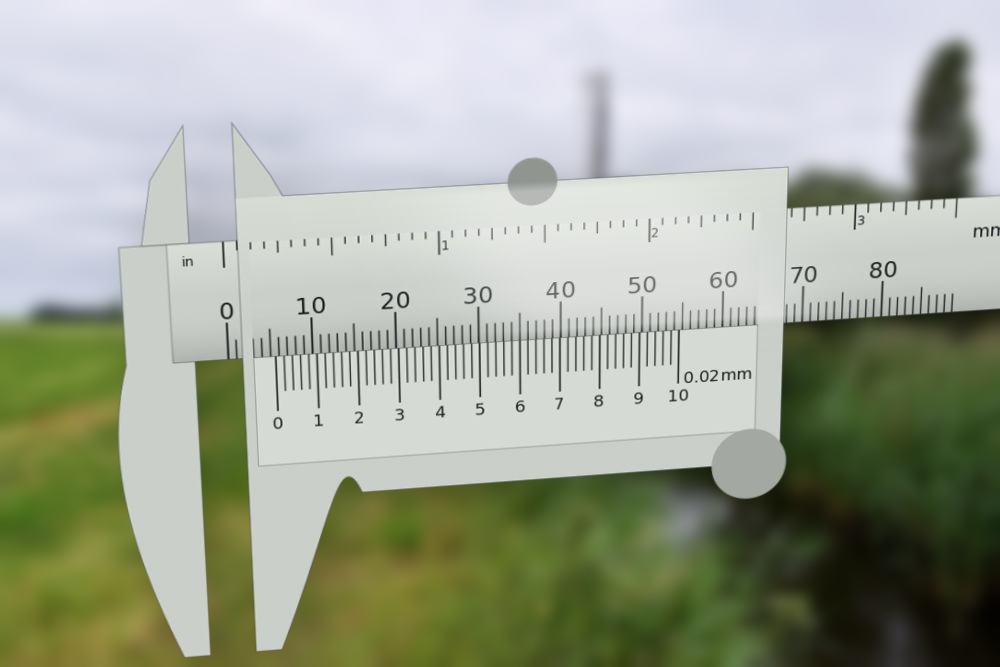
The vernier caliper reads 5.6 mm
